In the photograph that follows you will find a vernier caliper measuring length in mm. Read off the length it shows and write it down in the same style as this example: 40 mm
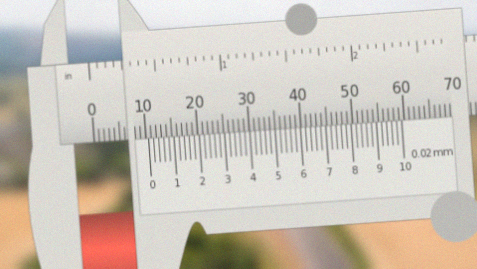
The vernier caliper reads 10.5 mm
